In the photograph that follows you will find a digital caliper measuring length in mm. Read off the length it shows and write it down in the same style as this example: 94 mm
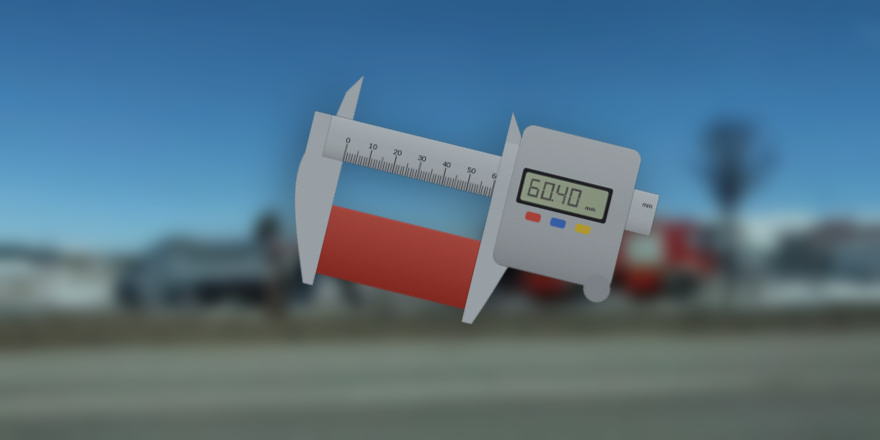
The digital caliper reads 60.40 mm
